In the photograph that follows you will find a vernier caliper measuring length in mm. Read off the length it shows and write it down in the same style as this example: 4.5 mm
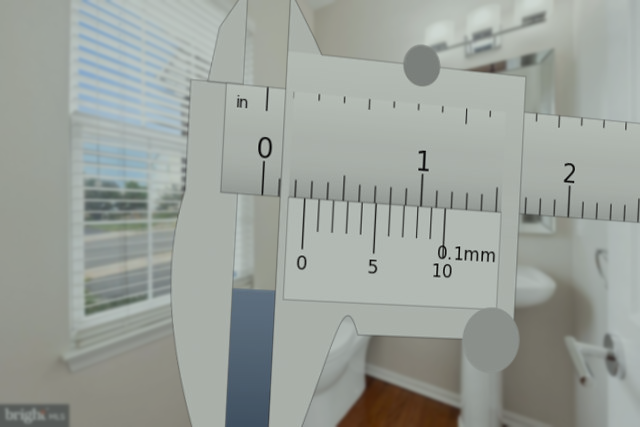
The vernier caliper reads 2.6 mm
